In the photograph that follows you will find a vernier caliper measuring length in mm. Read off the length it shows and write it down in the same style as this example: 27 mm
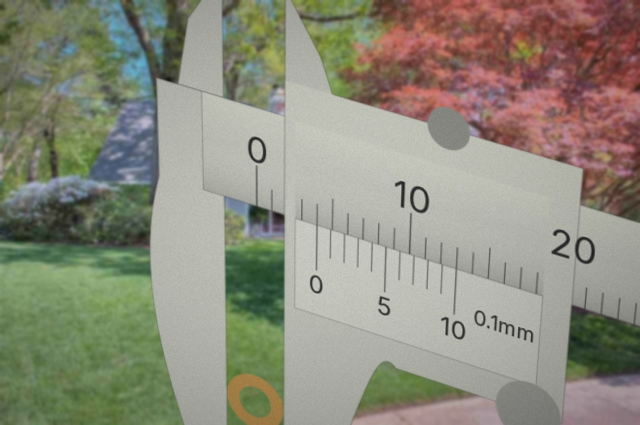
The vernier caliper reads 4.0 mm
